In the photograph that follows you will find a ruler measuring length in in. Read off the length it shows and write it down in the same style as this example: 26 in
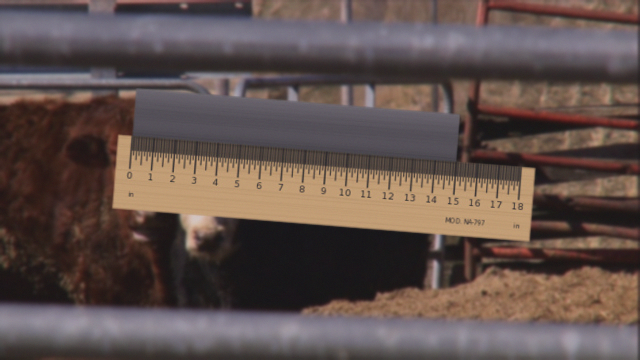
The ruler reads 15 in
